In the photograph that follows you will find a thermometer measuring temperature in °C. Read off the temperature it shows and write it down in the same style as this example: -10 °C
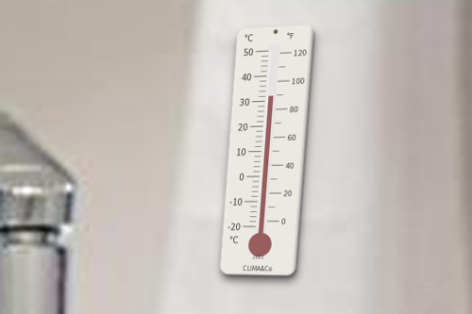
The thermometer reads 32 °C
